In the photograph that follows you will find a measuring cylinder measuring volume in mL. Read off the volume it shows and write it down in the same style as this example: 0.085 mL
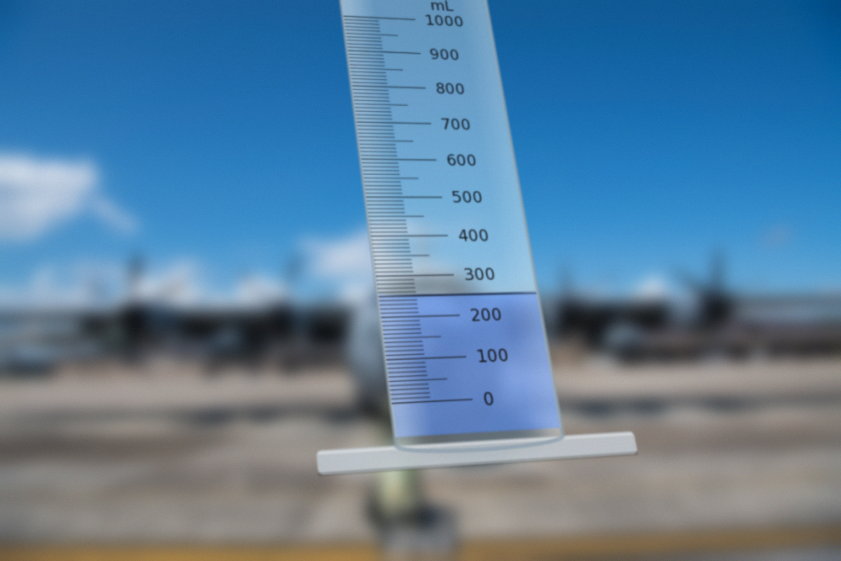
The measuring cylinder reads 250 mL
